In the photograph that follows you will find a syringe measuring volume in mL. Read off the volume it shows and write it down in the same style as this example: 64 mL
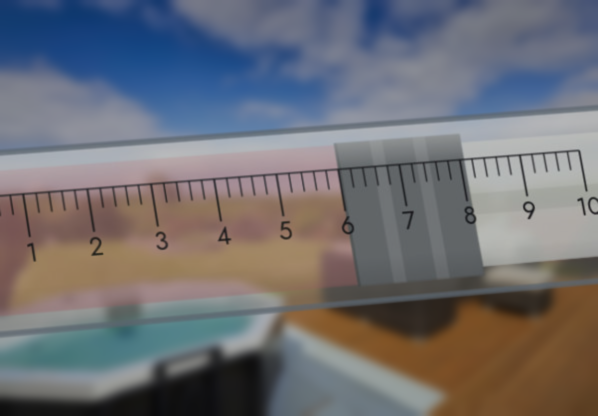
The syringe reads 6 mL
